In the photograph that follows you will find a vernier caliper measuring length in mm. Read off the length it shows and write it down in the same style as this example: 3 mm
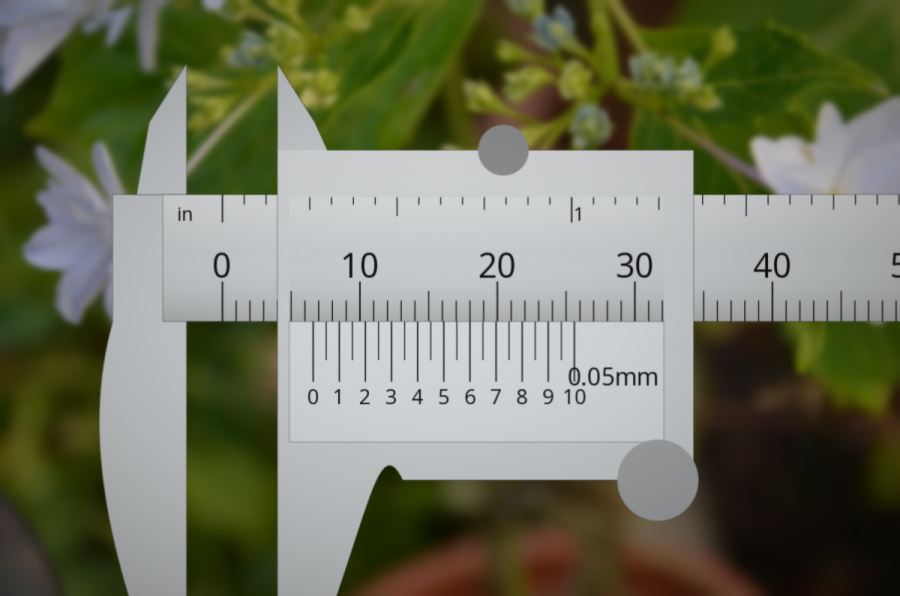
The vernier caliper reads 6.6 mm
